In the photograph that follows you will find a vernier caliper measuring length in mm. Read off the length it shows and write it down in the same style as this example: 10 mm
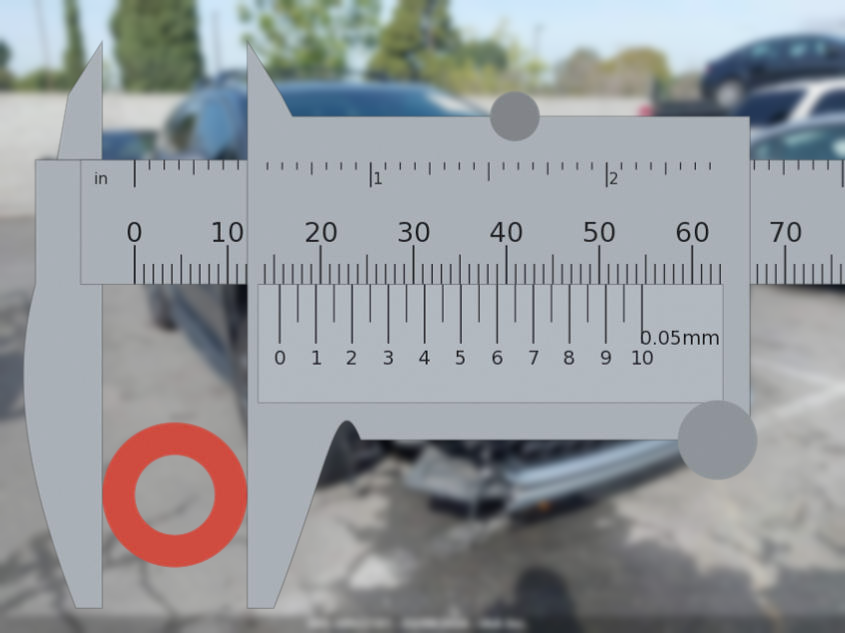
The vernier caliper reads 15.6 mm
